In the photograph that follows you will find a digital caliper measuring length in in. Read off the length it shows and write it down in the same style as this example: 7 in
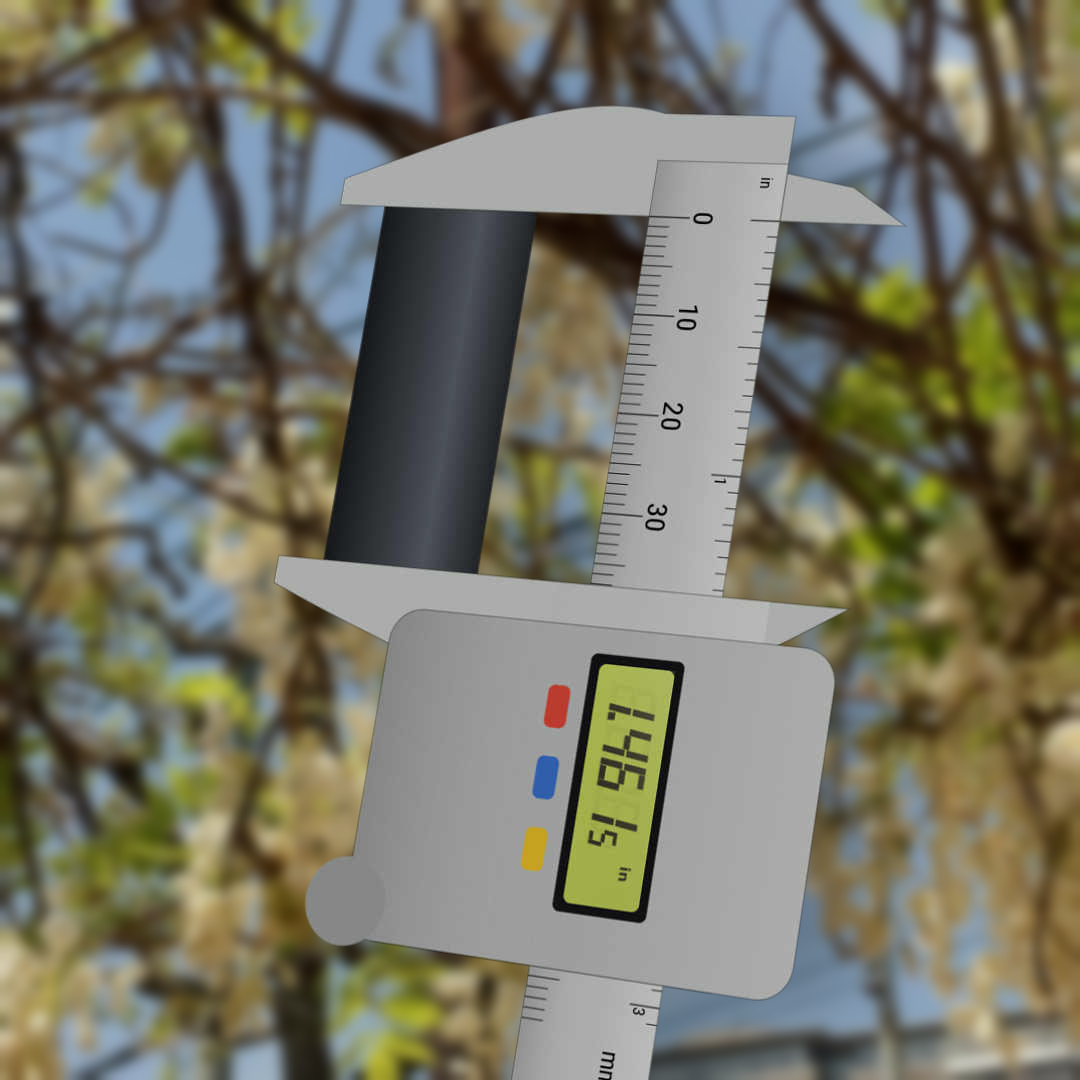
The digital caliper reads 1.4615 in
